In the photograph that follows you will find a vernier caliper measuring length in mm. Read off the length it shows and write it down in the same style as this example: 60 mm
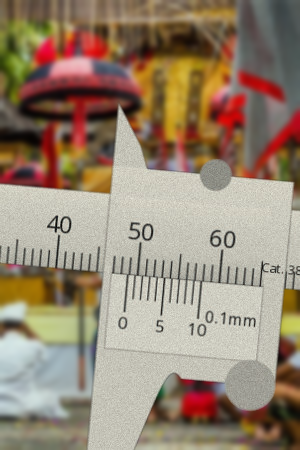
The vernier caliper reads 48.8 mm
